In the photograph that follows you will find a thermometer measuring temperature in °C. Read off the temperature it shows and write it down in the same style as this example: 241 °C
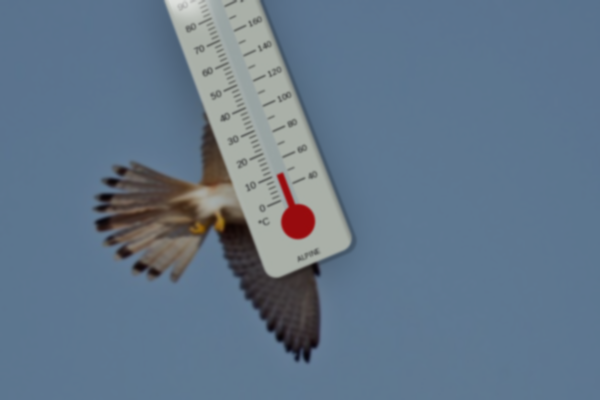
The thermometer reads 10 °C
